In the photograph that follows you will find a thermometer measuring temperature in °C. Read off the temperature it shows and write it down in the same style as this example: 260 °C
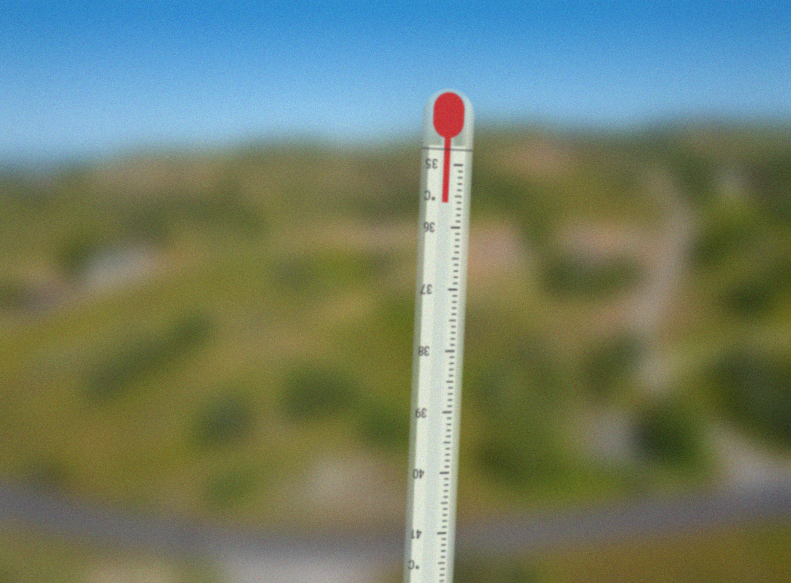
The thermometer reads 35.6 °C
